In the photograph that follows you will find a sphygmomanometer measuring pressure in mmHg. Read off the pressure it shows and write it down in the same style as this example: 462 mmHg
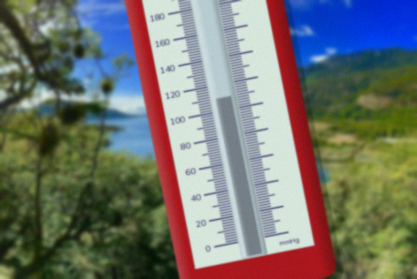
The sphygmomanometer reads 110 mmHg
